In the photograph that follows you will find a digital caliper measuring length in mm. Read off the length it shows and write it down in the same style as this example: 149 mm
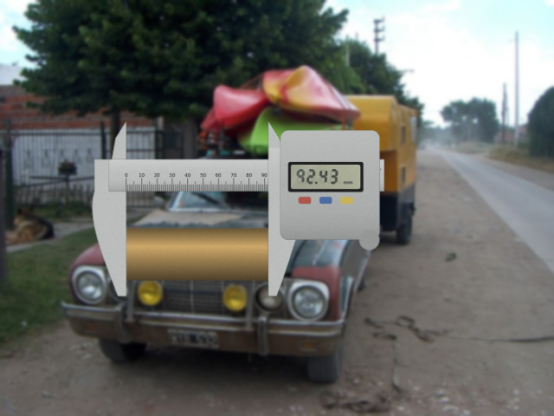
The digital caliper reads 92.43 mm
